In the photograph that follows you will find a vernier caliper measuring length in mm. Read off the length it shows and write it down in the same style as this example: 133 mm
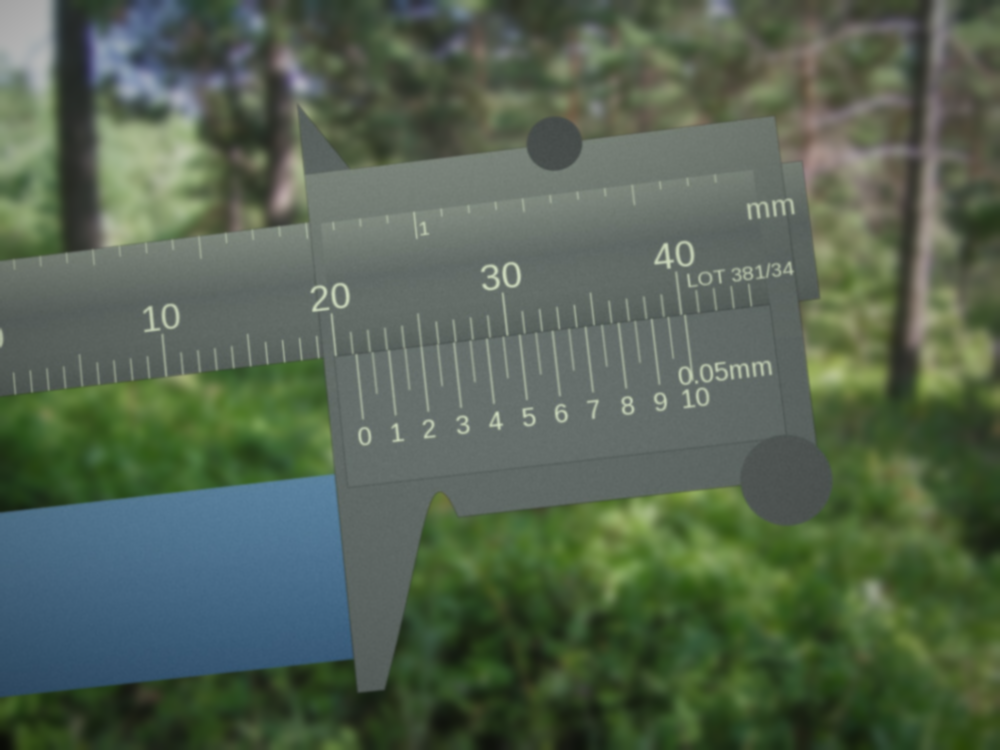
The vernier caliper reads 21.2 mm
